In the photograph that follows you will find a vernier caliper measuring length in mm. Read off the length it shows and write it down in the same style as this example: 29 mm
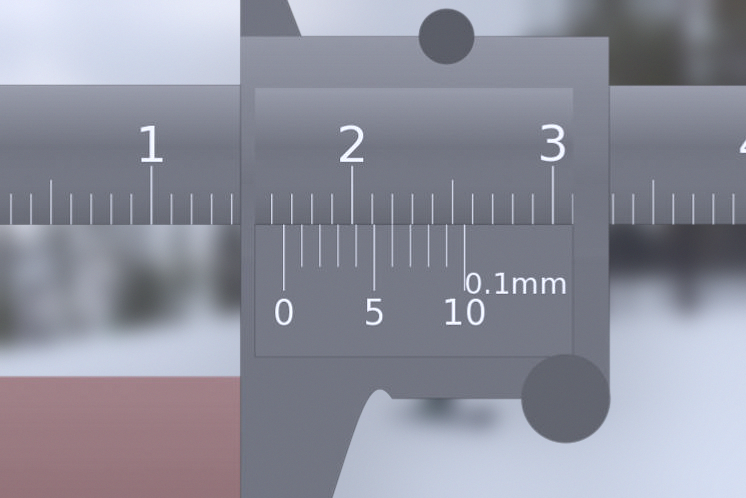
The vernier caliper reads 16.6 mm
